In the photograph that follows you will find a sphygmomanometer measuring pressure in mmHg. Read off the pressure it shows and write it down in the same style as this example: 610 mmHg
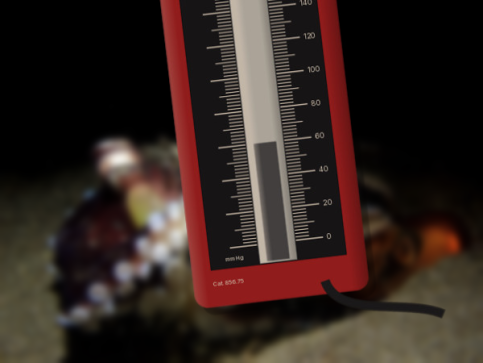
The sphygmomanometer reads 60 mmHg
